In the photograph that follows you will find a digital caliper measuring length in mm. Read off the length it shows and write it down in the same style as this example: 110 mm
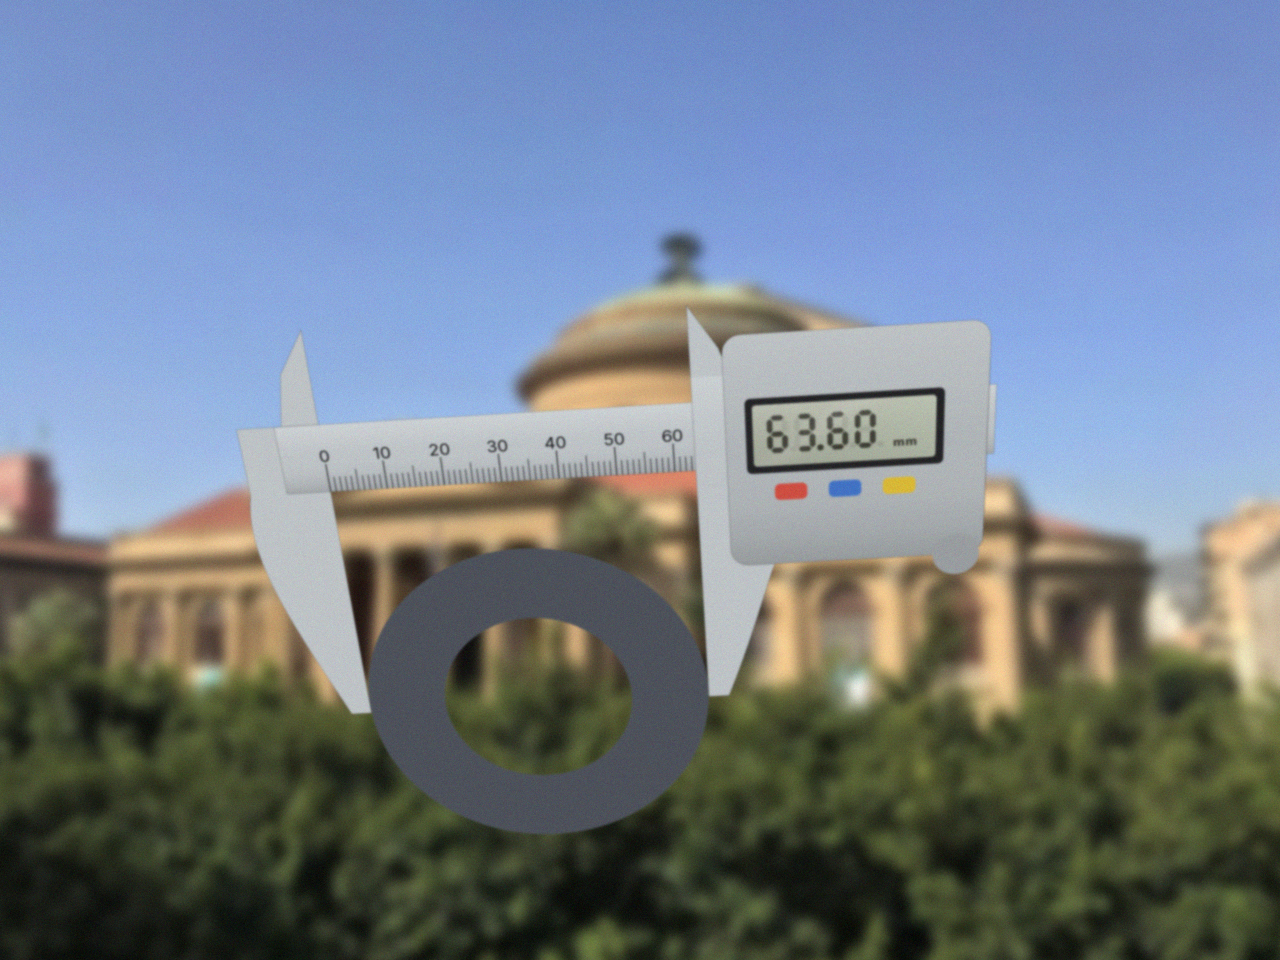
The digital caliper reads 63.60 mm
